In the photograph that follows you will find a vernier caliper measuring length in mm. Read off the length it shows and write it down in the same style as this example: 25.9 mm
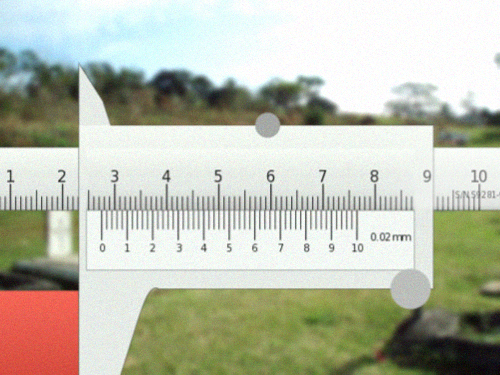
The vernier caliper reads 27.5 mm
